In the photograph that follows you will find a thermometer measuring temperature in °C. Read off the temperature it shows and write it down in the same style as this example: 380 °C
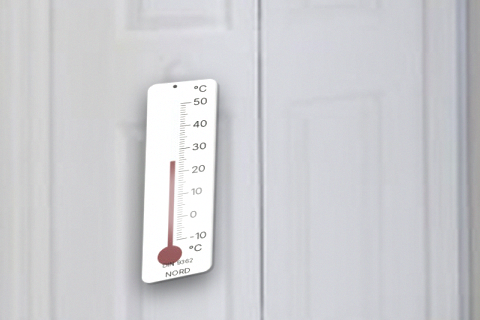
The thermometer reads 25 °C
